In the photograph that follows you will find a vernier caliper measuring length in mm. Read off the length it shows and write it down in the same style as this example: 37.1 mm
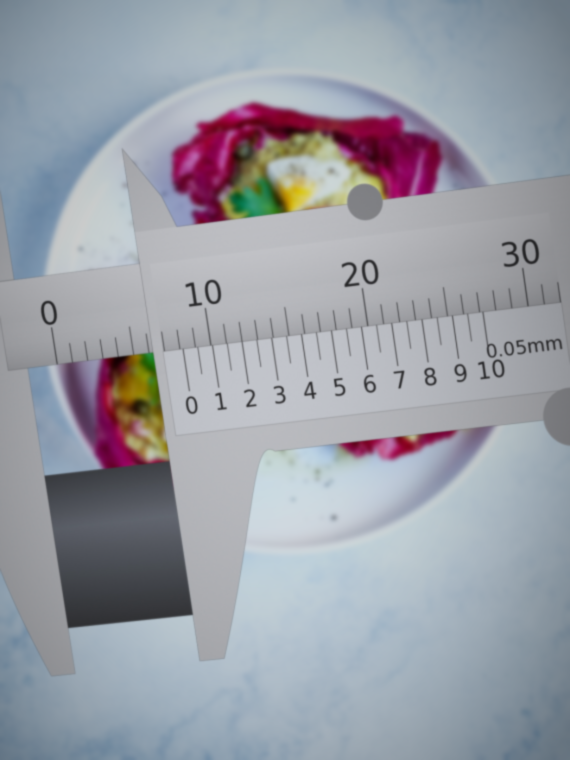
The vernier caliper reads 8.2 mm
